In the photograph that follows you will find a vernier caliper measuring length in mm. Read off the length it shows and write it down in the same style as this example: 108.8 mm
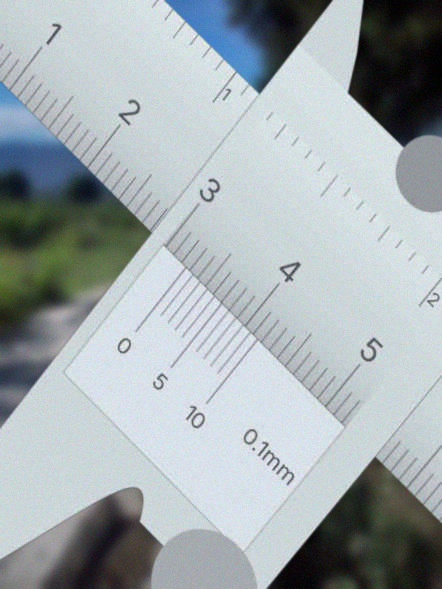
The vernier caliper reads 32.6 mm
